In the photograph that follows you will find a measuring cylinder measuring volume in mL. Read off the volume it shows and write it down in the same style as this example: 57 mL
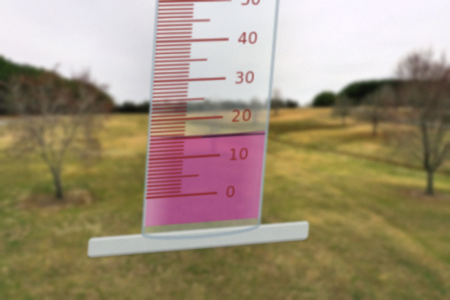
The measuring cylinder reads 15 mL
